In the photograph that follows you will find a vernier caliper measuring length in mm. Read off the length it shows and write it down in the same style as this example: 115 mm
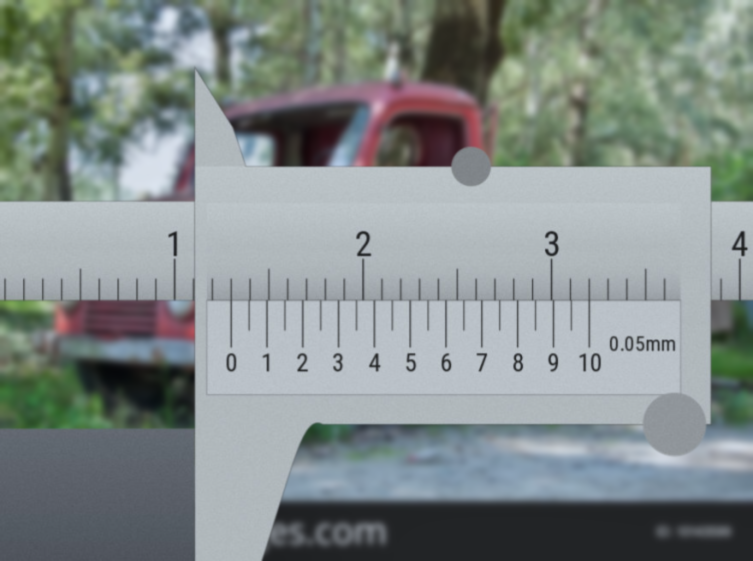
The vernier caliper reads 13.0 mm
